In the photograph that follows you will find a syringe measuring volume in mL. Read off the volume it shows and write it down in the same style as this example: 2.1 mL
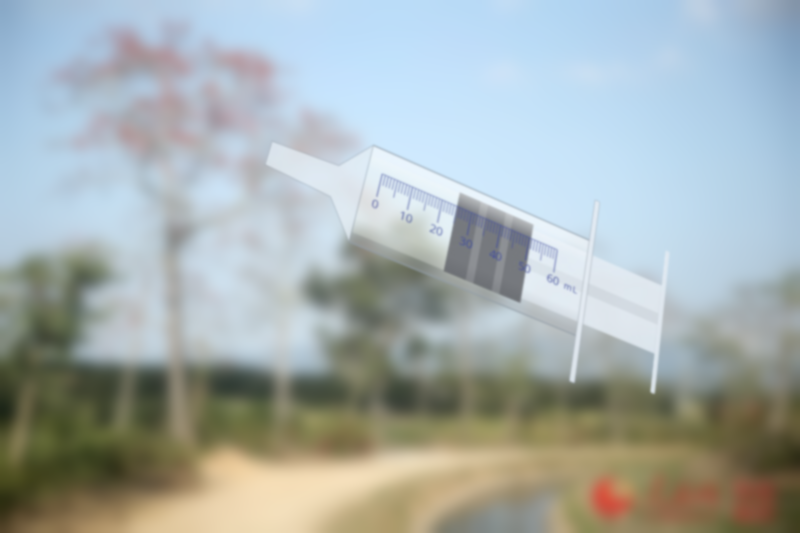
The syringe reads 25 mL
